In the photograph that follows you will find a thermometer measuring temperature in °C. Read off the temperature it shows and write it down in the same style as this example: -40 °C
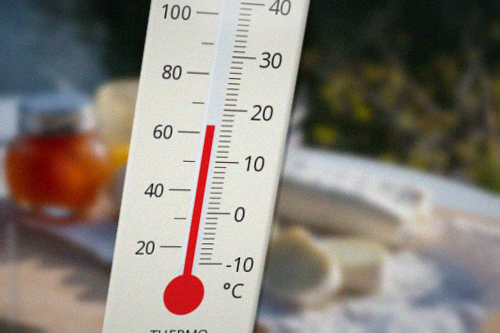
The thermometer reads 17 °C
